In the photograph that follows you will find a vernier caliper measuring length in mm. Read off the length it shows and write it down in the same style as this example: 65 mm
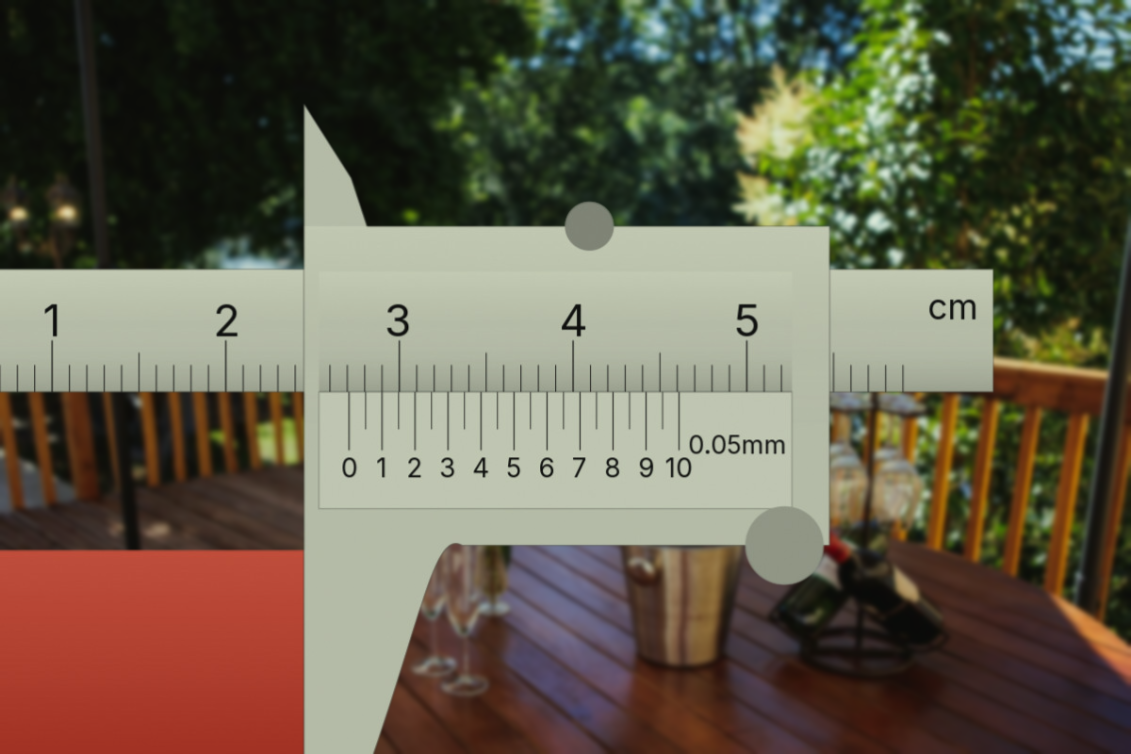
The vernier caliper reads 27.1 mm
